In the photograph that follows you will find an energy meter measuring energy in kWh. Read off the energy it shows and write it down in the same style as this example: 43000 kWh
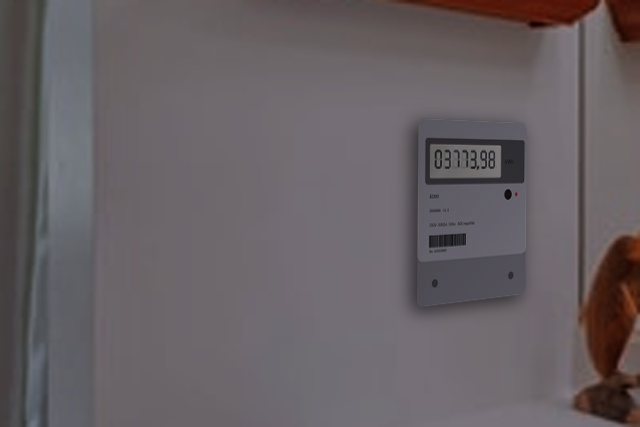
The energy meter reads 3773.98 kWh
